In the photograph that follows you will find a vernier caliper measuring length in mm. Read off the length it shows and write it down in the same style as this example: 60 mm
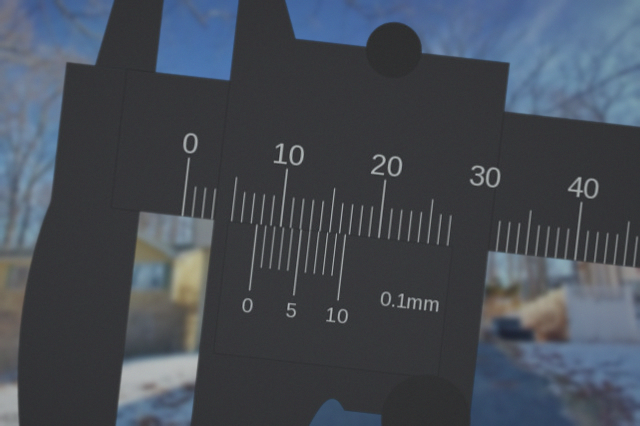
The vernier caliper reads 7.6 mm
